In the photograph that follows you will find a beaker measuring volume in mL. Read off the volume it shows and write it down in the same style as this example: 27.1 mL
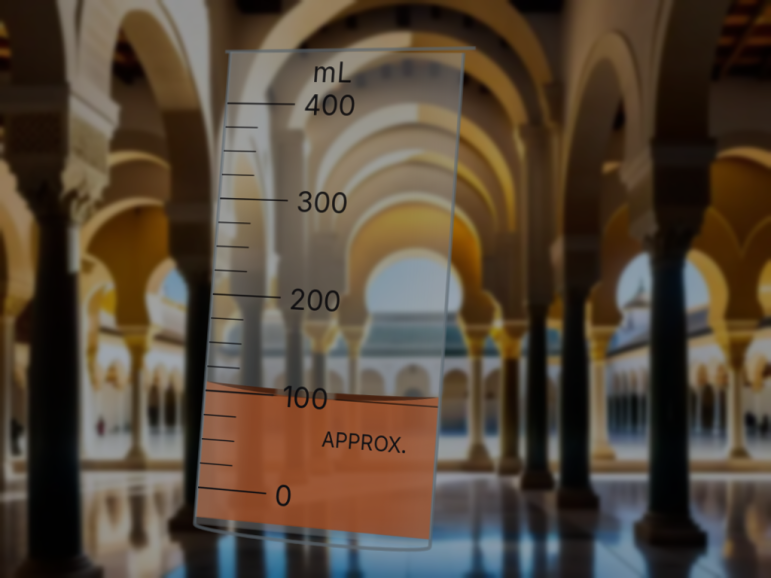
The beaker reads 100 mL
